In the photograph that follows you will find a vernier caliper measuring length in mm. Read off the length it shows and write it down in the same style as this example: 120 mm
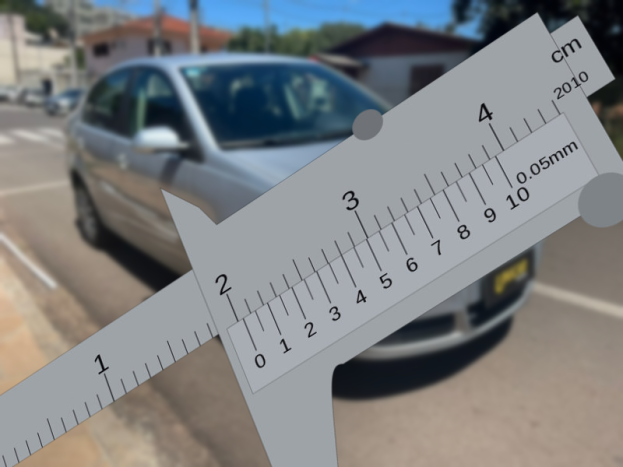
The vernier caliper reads 20.4 mm
